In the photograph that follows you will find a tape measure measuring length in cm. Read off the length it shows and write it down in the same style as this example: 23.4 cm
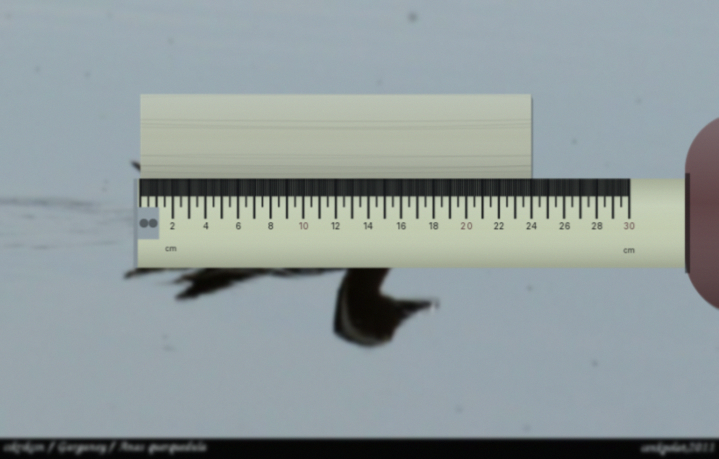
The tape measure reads 24 cm
